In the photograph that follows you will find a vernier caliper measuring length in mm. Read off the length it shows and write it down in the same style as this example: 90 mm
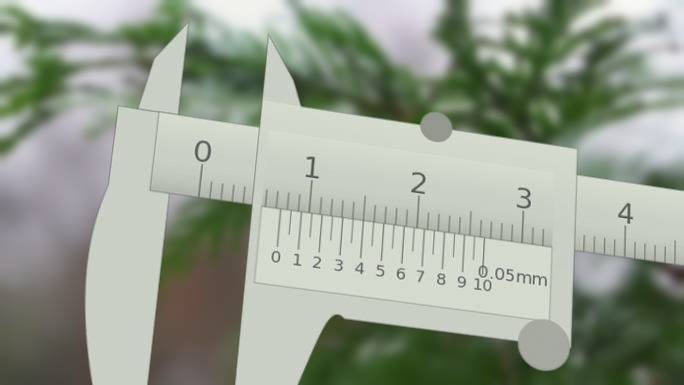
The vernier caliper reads 7.4 mm
